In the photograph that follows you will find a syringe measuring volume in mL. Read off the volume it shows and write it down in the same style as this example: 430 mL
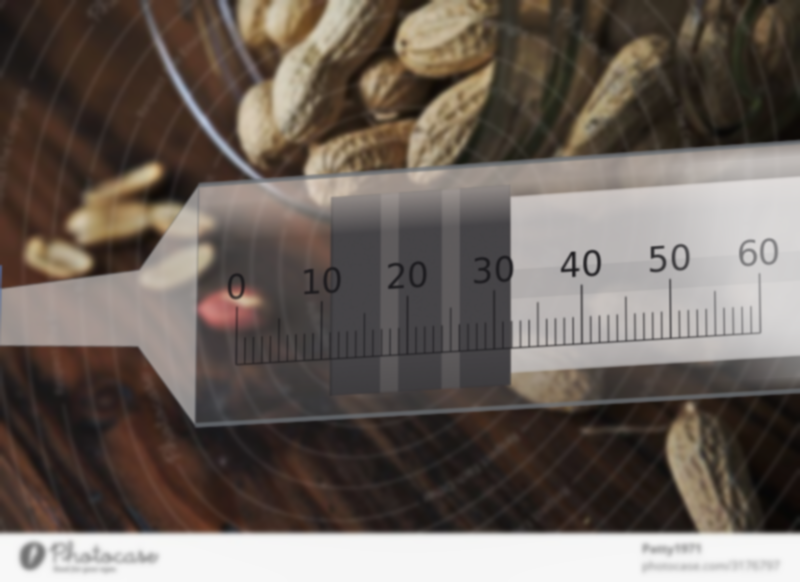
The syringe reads 11 mL
